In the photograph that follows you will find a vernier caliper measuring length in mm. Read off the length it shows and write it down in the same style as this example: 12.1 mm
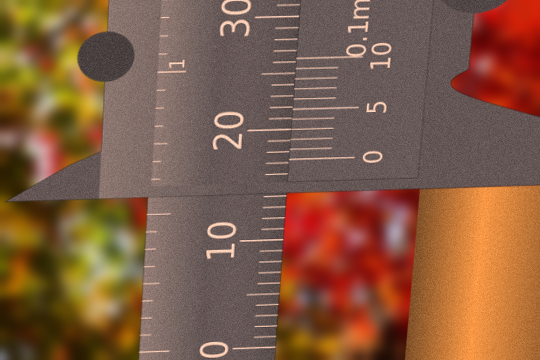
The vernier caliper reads 17.3 mm
